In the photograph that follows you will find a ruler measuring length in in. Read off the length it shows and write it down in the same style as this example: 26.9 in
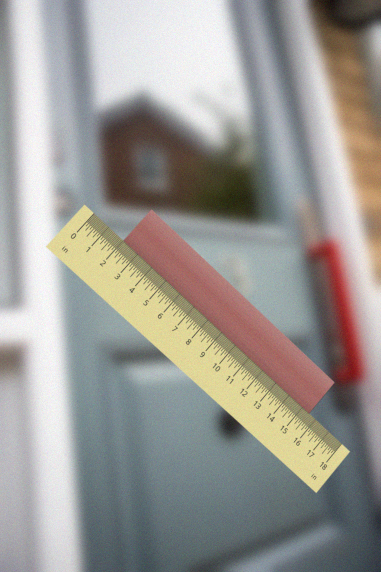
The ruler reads 13.5 in
